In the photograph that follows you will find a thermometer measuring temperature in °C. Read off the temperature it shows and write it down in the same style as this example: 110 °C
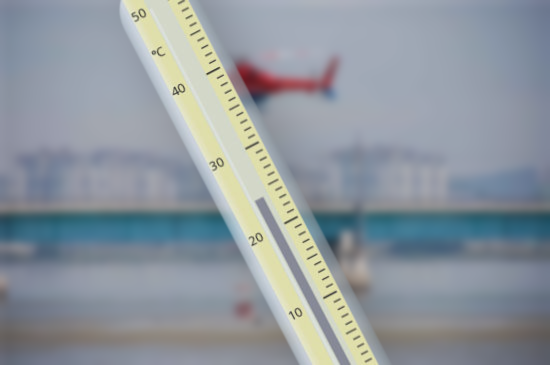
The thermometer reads 24 °C
